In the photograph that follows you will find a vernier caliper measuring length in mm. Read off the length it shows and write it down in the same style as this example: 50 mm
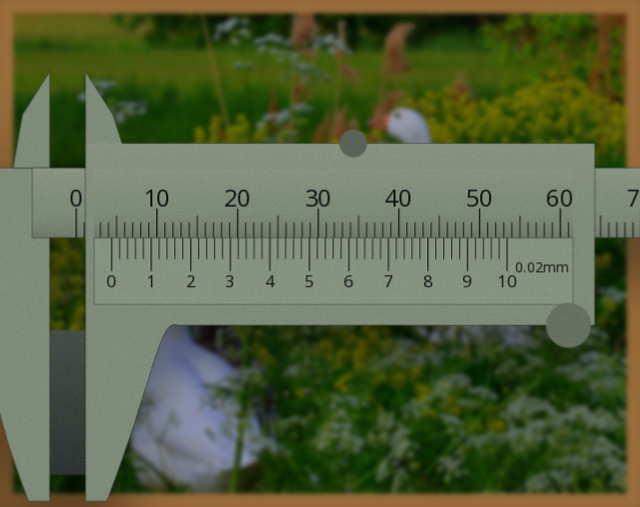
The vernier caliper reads 4.4 mm
